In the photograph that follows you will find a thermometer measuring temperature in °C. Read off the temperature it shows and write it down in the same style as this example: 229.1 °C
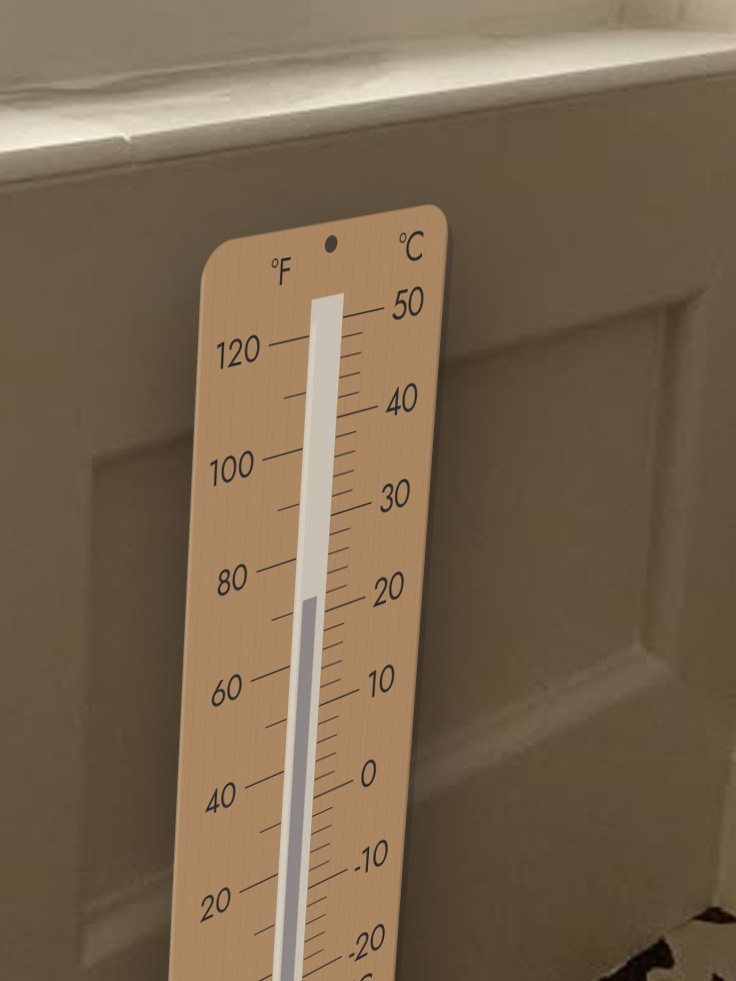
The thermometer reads 22 °C
